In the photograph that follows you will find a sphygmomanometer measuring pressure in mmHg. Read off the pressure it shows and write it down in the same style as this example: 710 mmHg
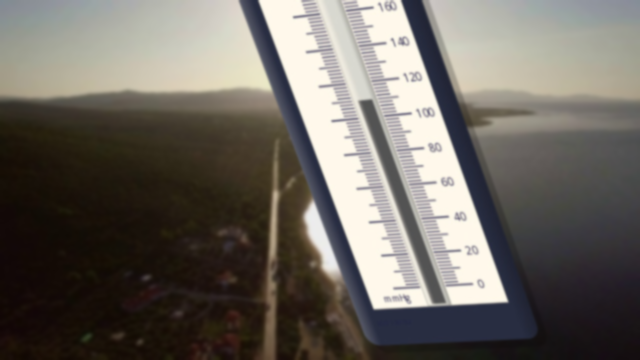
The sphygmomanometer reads 110 mmHg
